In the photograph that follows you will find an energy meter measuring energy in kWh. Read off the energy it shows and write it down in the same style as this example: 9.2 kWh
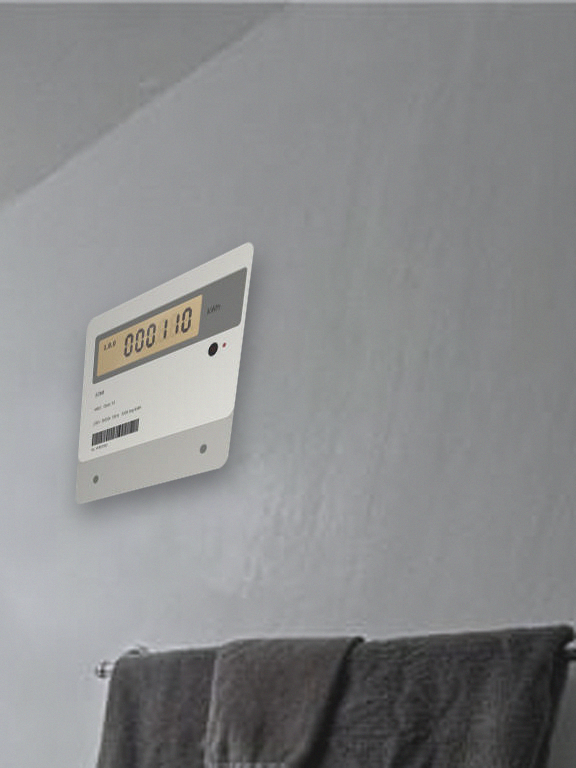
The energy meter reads 110 kWh
